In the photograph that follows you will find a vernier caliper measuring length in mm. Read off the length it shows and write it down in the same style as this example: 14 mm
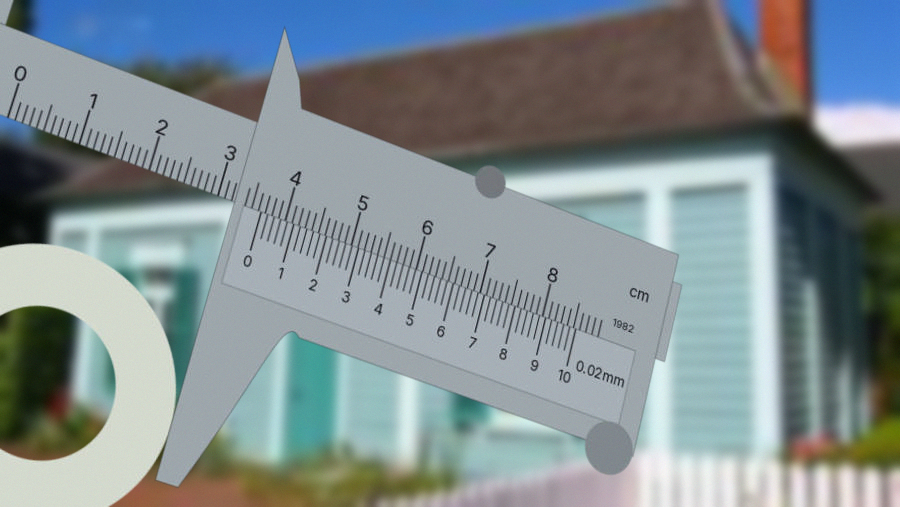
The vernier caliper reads 36.4 mm
